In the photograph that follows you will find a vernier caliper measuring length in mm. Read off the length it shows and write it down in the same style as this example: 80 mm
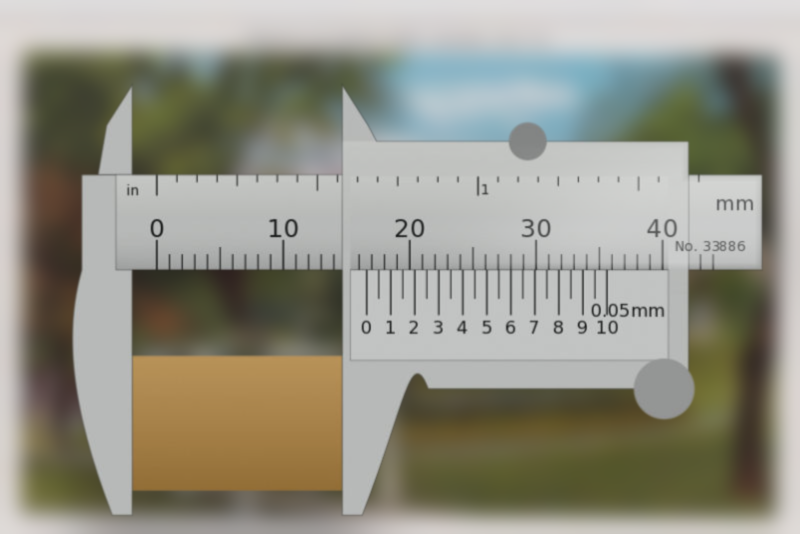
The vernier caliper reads 16.6 mm
